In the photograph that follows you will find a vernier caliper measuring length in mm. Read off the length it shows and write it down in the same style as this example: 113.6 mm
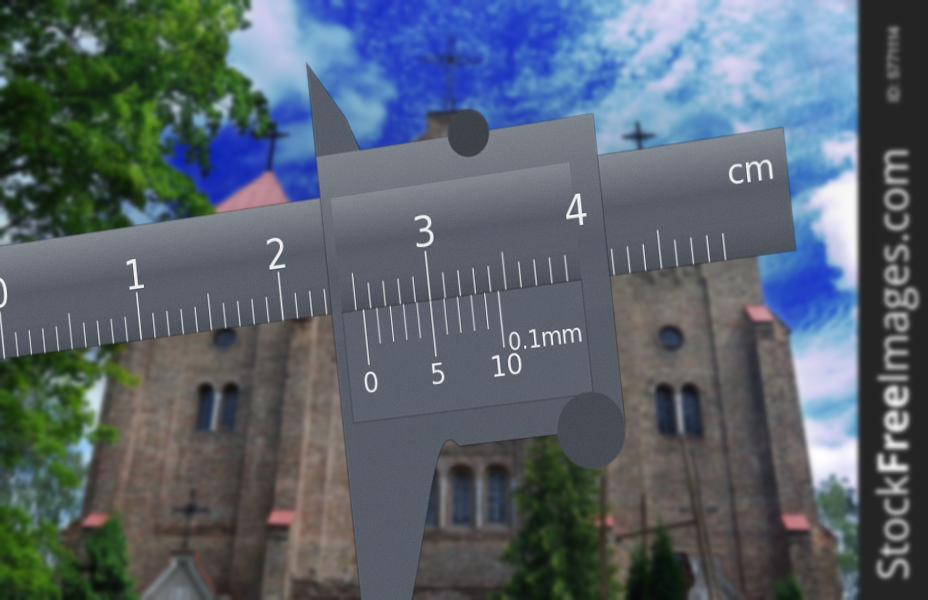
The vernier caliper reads 25.5 mm
